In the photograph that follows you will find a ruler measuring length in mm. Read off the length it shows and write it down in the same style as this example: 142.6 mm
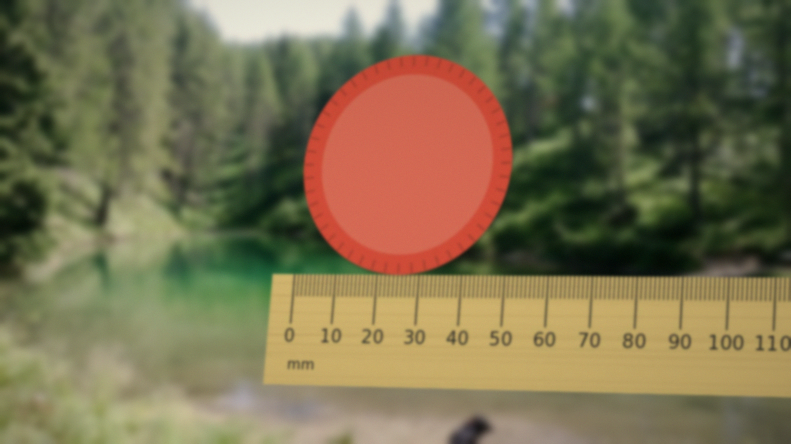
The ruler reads 50 mm
